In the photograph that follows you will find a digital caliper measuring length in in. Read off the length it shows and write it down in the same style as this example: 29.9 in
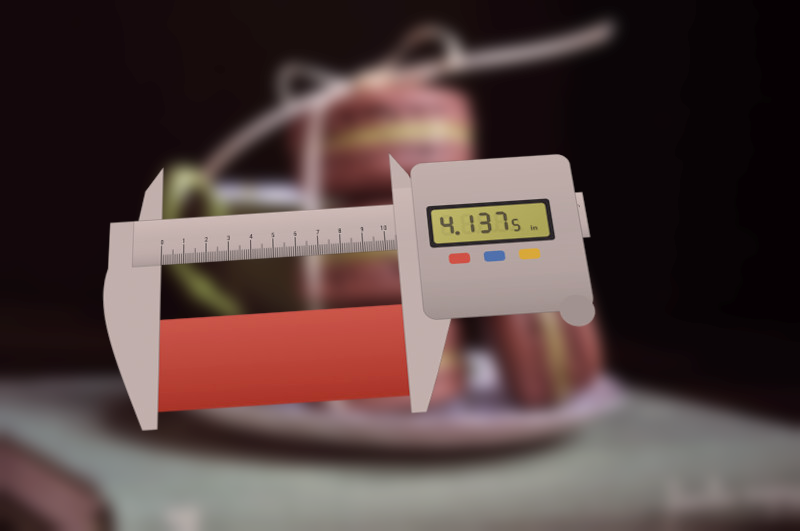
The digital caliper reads 4.1375 in
